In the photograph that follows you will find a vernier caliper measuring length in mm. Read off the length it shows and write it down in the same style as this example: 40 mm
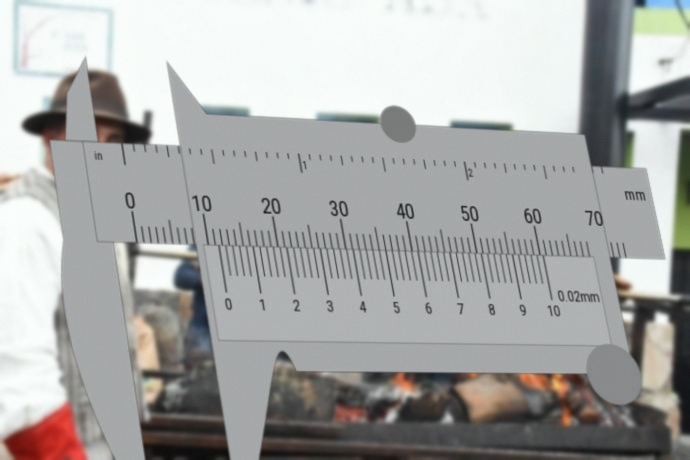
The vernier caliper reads 11.5 mm
